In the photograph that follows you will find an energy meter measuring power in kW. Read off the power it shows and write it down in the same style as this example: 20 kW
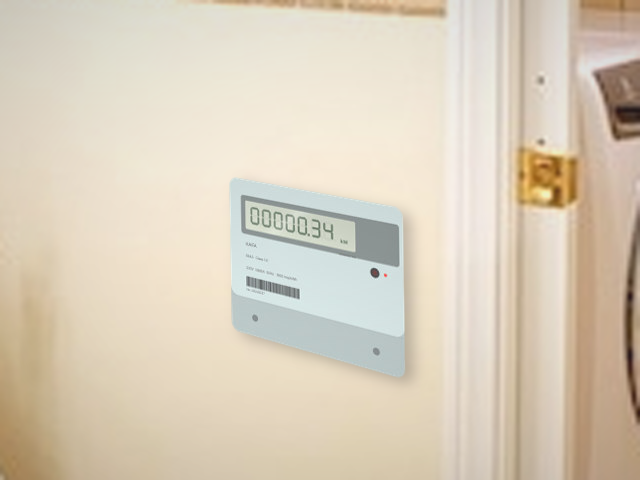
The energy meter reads 0.34 kW
